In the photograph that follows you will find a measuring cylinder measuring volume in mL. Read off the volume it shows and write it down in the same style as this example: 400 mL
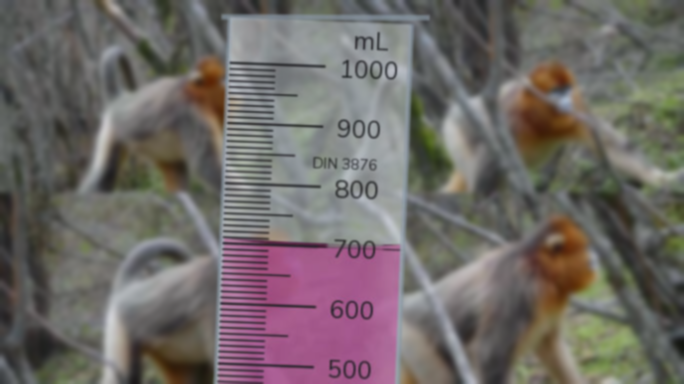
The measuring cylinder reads 700 mL
